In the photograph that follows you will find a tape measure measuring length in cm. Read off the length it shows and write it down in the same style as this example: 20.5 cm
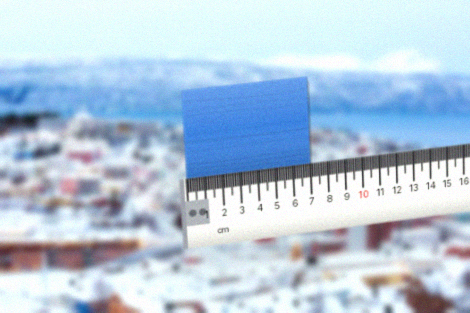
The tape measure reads 7 cm
